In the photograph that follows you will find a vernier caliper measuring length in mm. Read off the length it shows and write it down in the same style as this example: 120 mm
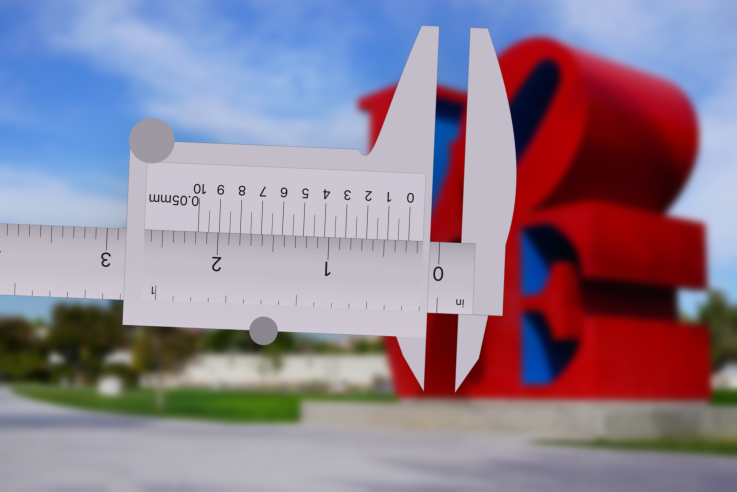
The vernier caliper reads 2.8 mm
